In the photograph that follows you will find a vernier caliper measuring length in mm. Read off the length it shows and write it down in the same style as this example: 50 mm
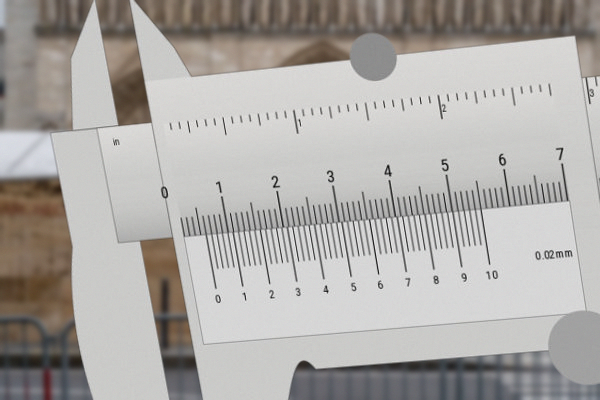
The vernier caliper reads 6.0 mm
